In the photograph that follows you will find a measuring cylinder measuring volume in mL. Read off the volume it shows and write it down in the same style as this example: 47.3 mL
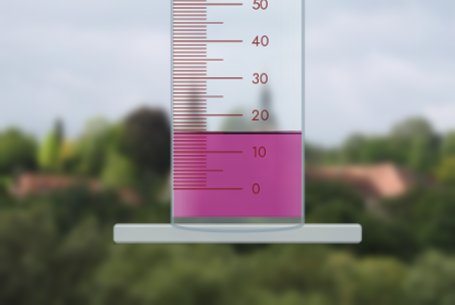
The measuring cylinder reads 15 mL
